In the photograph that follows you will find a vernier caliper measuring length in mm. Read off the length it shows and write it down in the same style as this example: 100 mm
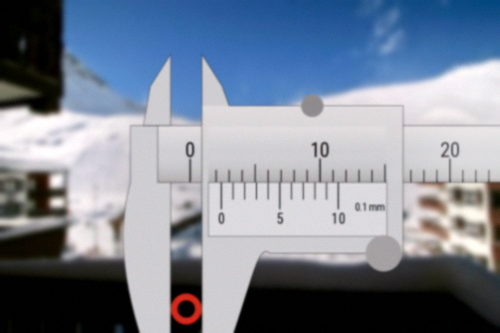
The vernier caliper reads 2.4 mm
